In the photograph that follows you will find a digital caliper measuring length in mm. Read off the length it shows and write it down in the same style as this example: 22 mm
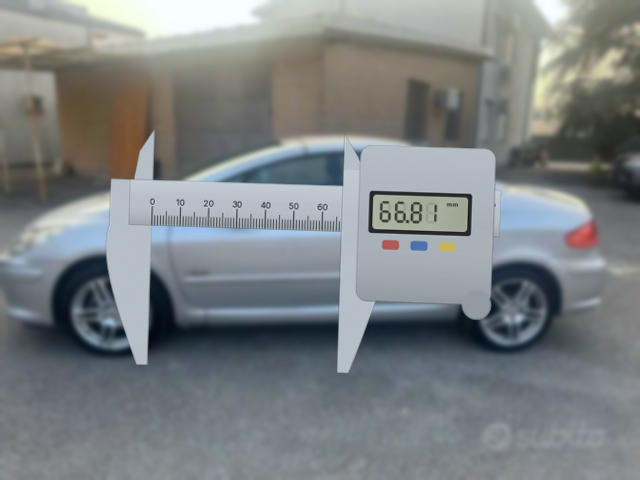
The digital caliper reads 66.81 mm
